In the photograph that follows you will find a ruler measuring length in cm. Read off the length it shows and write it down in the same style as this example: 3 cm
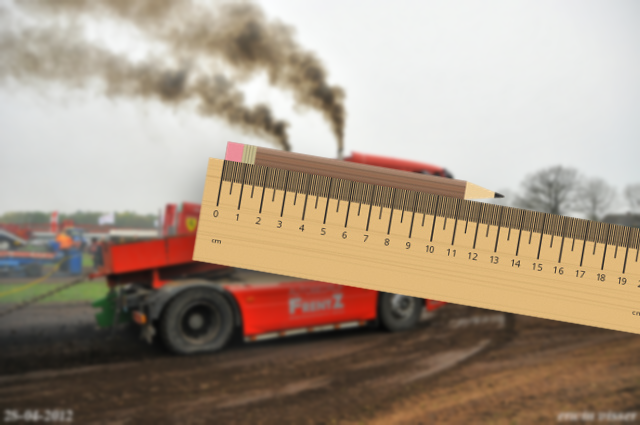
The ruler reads 13 cm
